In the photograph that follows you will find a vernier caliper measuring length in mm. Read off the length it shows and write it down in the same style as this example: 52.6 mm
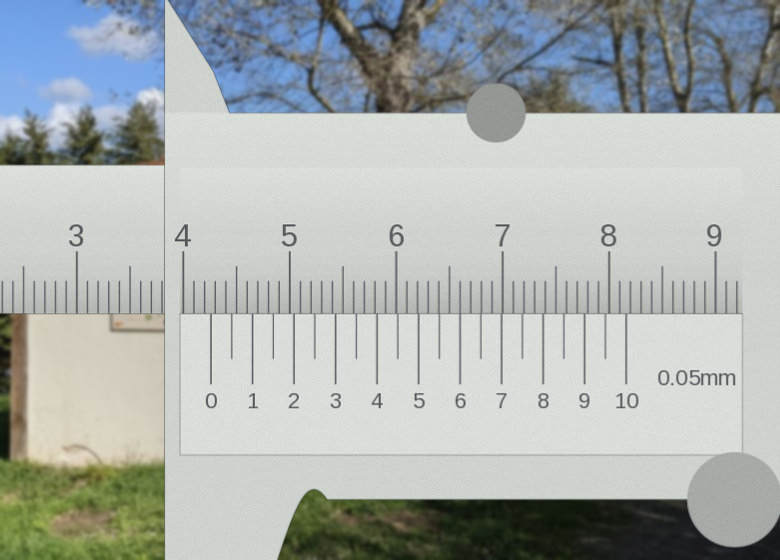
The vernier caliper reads 42.6 mm
